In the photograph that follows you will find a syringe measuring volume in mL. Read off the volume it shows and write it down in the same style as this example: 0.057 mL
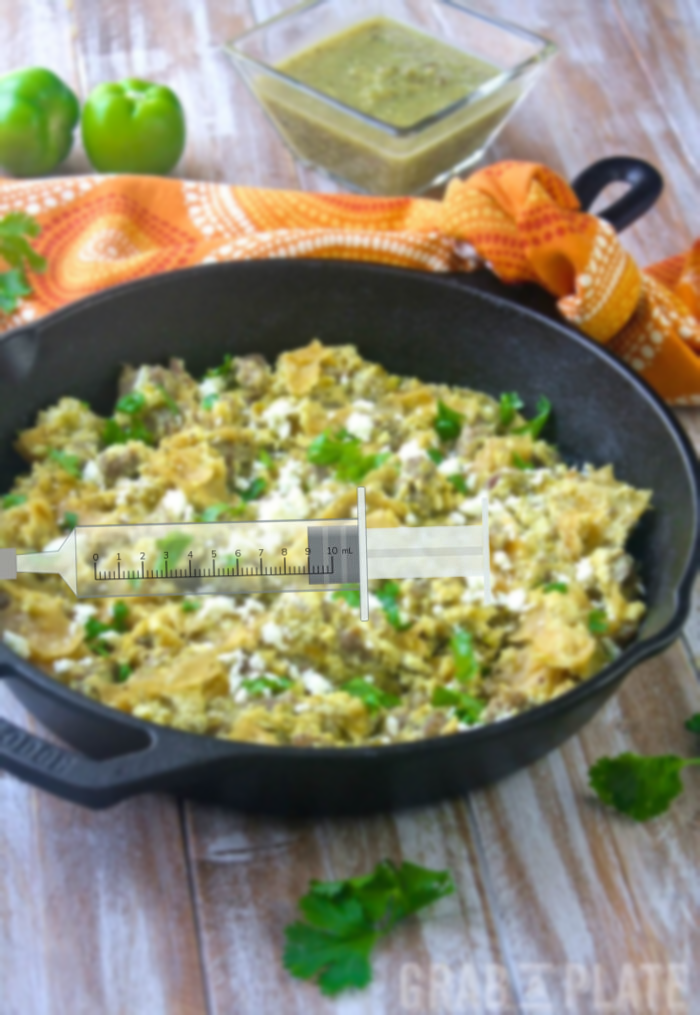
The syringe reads 9 mL
